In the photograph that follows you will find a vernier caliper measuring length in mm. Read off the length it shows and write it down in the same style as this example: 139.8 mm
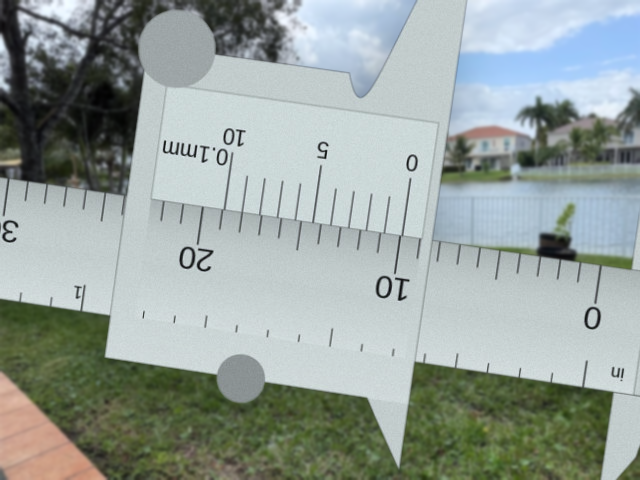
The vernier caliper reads 9.9 mm
